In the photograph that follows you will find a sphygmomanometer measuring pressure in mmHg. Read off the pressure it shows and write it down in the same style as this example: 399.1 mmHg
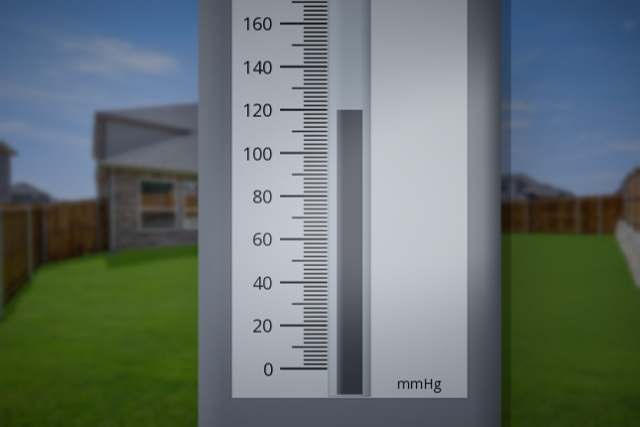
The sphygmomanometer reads 120 mmHg
